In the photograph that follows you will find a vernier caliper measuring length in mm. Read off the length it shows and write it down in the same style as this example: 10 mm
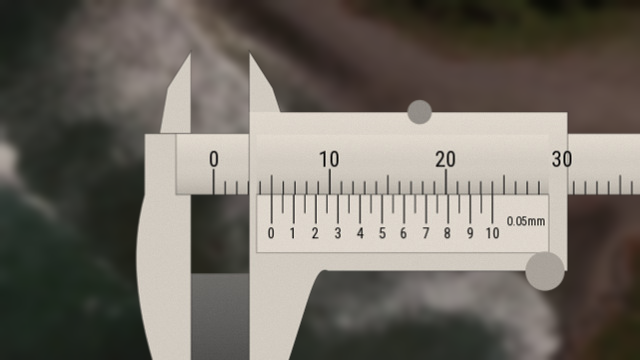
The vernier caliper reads 5.0 mm
